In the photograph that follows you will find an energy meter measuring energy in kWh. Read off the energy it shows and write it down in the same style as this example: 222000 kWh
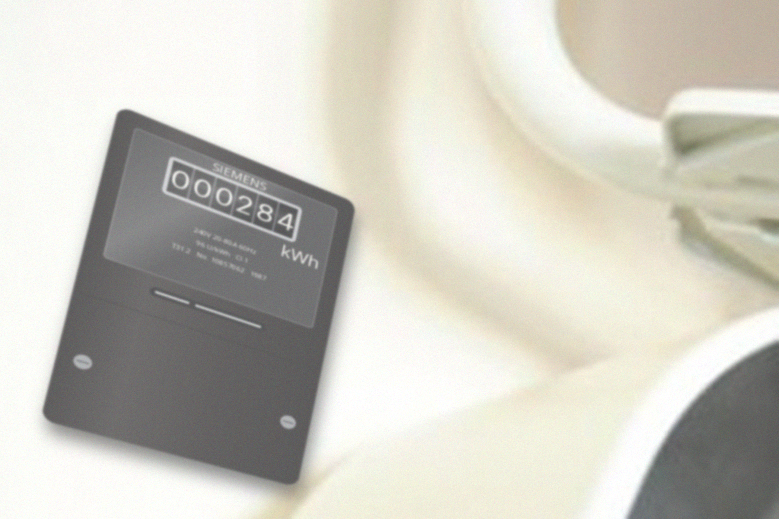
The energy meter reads 284 kWh
